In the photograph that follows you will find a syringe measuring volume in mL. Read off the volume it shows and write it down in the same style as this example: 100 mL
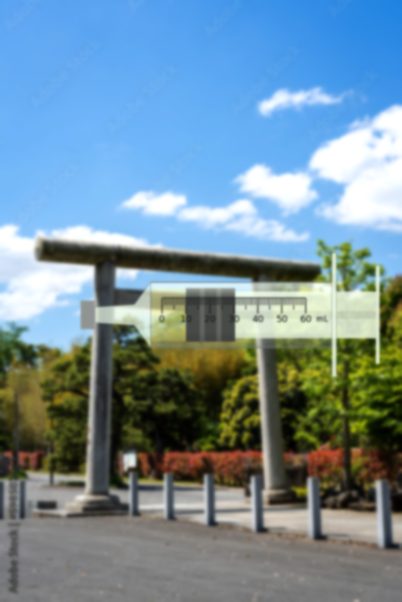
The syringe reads 10 mL
